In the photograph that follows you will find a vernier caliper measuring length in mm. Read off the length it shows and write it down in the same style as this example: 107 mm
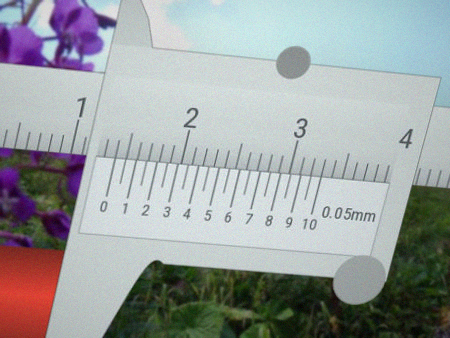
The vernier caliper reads 14.0 mm
